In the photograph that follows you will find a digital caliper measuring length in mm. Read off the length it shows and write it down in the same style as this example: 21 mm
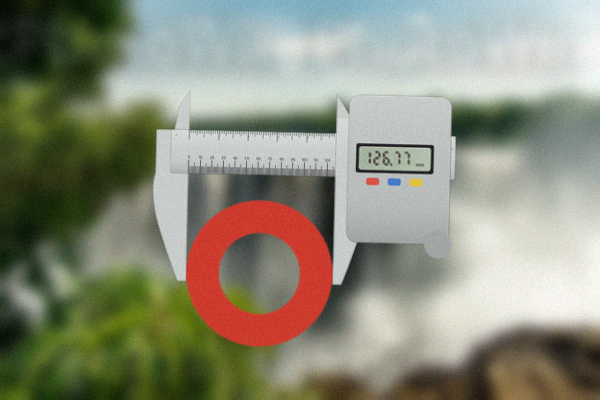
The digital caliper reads 126.77 mm
